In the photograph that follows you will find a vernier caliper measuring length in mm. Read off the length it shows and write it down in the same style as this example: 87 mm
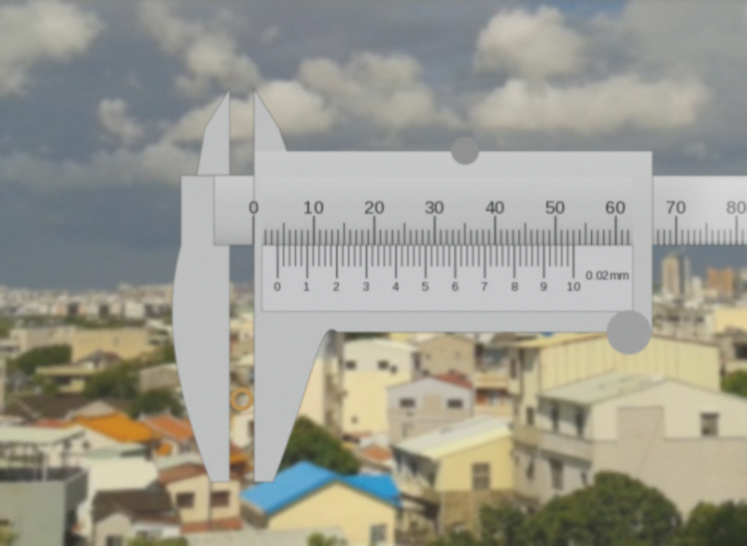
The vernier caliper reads 4.0 mm
